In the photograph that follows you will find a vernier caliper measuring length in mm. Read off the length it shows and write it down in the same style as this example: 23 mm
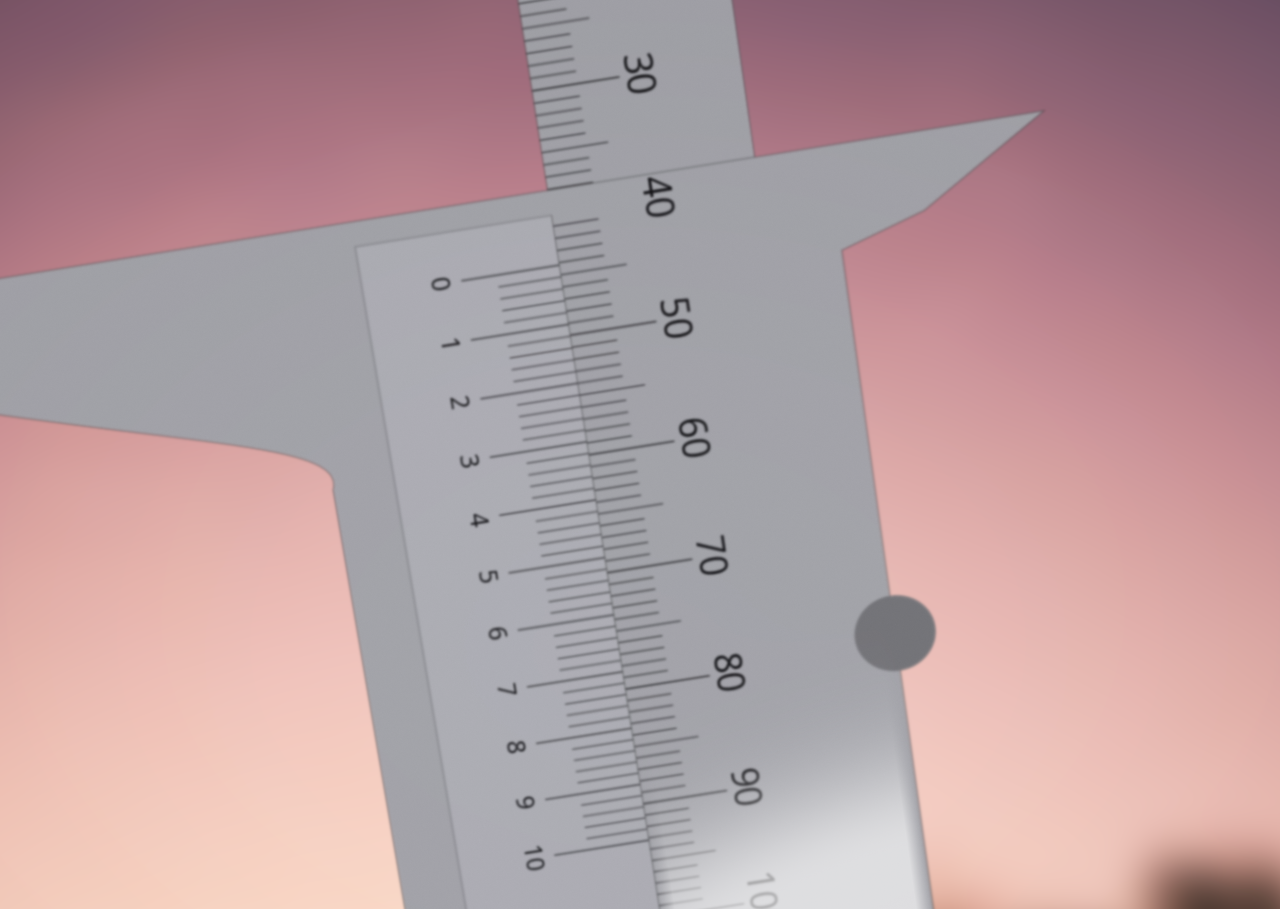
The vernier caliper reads 44.2 mm
